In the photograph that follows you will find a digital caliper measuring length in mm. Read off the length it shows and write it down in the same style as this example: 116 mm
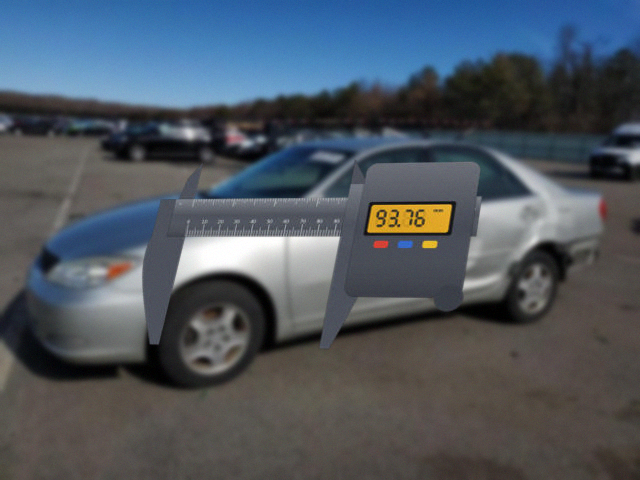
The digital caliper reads 93.76 mm
